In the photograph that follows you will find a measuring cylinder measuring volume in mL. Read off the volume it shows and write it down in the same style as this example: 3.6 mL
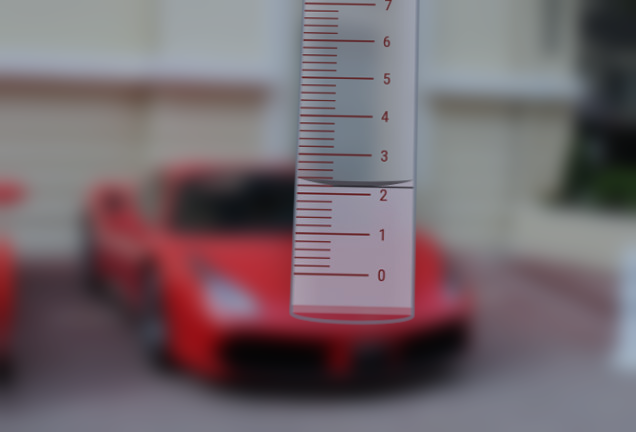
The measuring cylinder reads 2.2 mL
